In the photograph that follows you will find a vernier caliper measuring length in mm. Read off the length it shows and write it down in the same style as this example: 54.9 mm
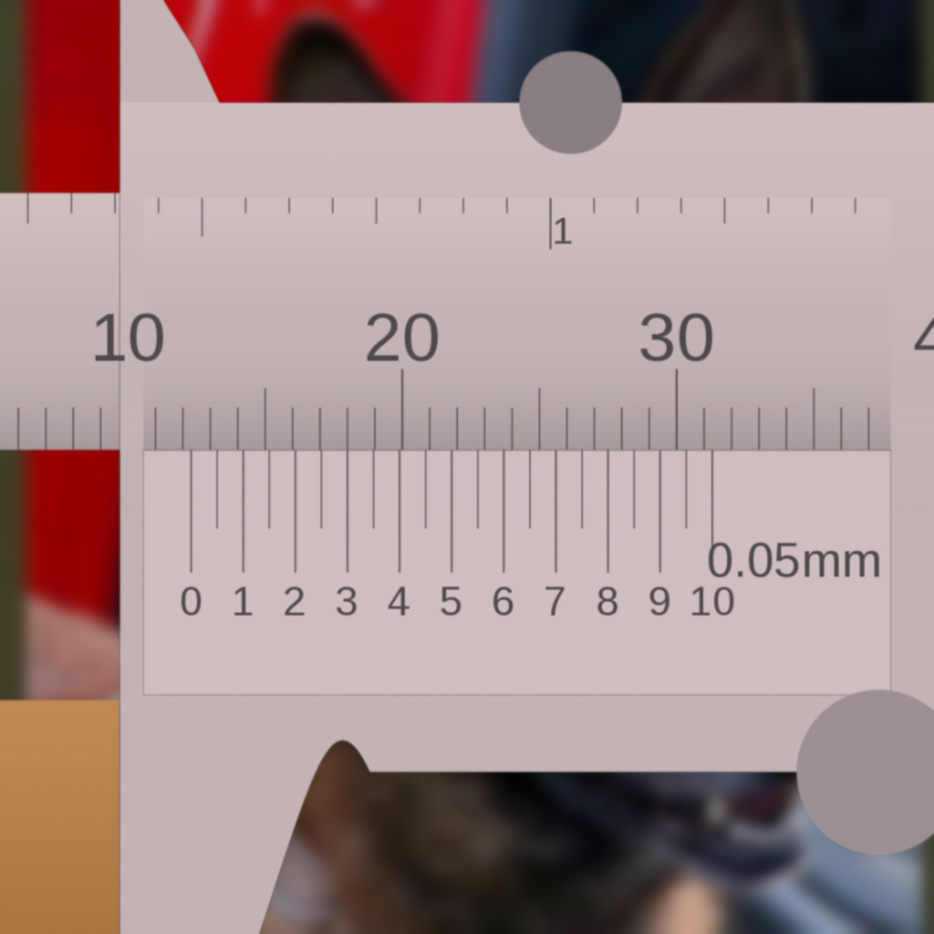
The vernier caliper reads 12.30 mm
